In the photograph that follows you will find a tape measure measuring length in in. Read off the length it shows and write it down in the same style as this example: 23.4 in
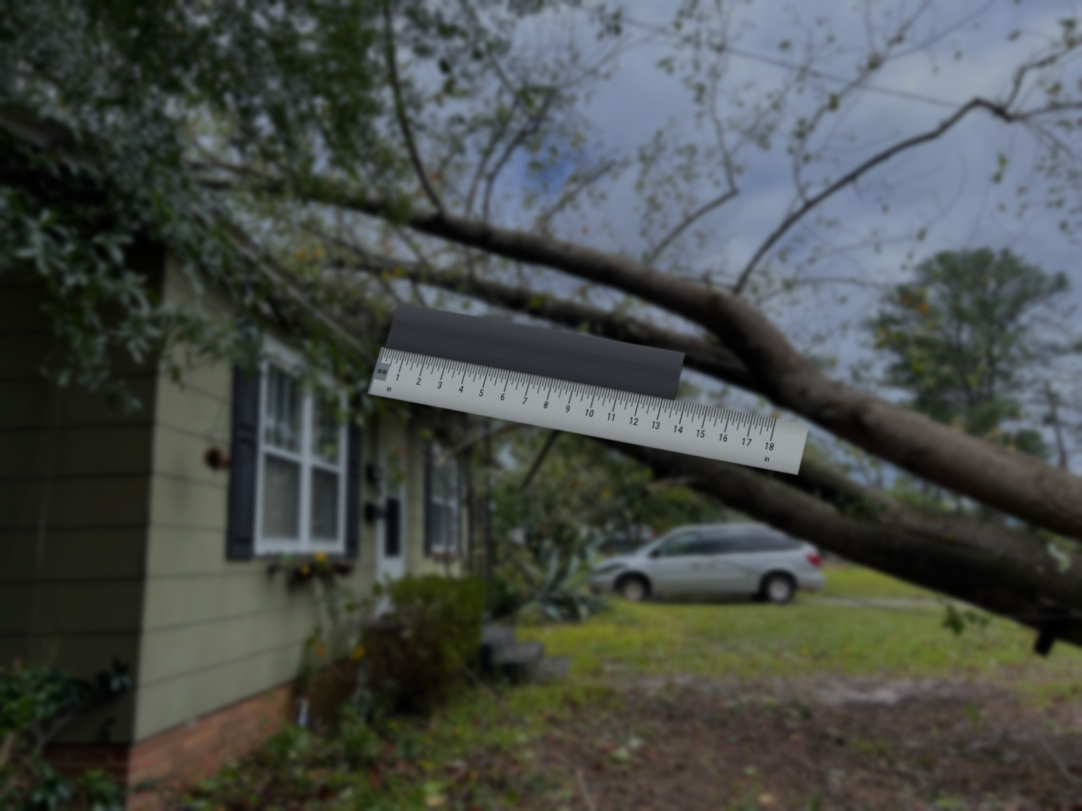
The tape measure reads 13.5 in
